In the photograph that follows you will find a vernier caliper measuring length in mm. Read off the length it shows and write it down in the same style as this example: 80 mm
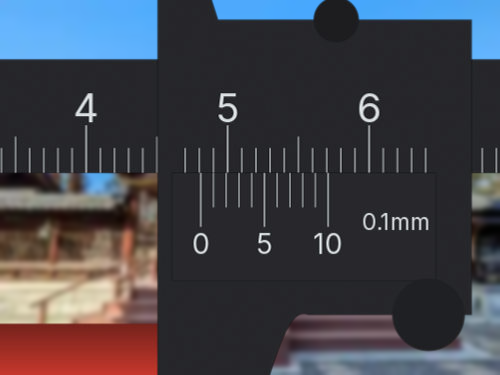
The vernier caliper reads 48.1 mm
